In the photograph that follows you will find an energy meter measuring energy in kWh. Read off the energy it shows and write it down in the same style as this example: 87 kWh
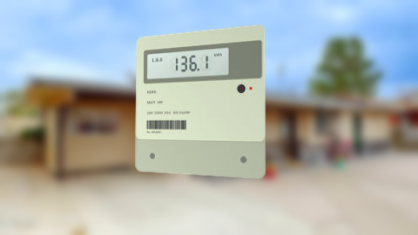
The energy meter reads 136.1 kWh
